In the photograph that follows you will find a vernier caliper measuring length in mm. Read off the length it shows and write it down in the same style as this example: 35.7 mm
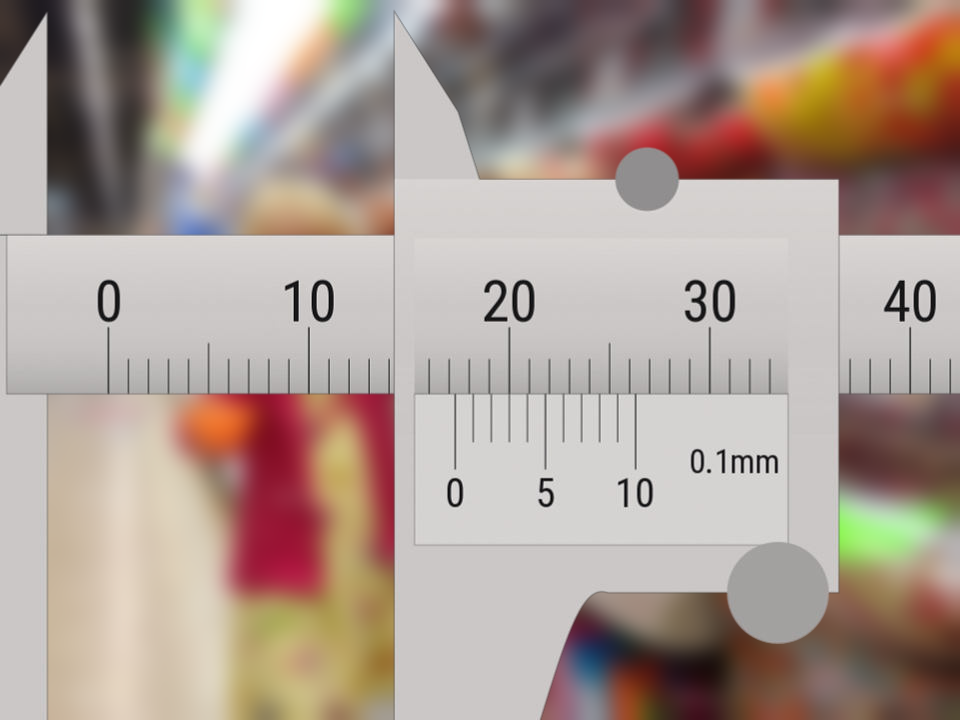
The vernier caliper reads 17.3 mm
